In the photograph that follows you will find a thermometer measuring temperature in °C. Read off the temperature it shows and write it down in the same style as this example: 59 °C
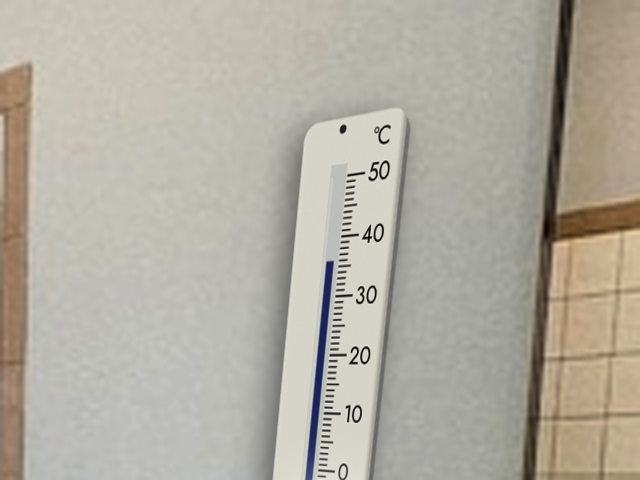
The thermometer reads 36 °C
